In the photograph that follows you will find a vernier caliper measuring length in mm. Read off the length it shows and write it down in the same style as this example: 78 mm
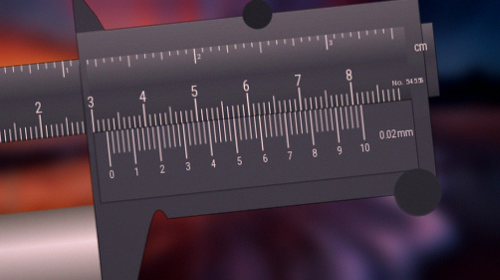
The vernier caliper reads 32.5 mm
